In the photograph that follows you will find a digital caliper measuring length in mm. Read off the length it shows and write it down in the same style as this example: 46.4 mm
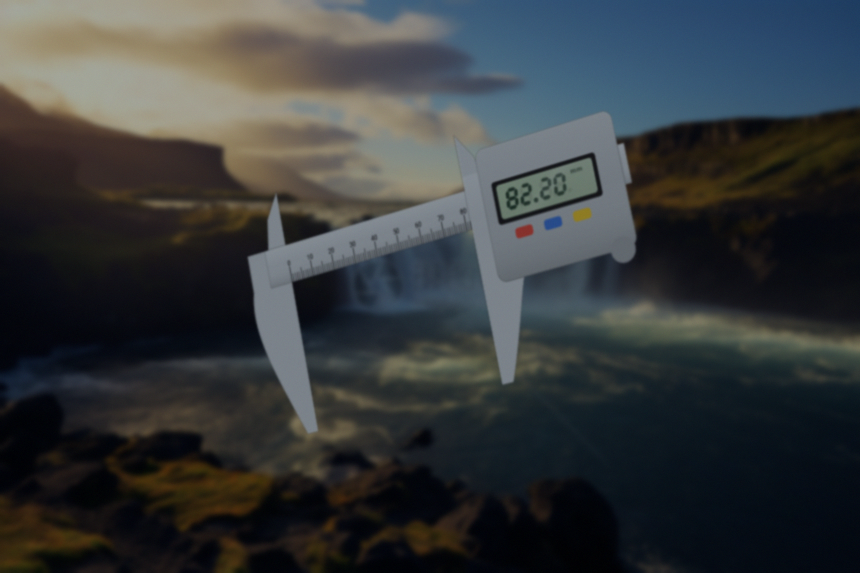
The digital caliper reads 82.20 mm
